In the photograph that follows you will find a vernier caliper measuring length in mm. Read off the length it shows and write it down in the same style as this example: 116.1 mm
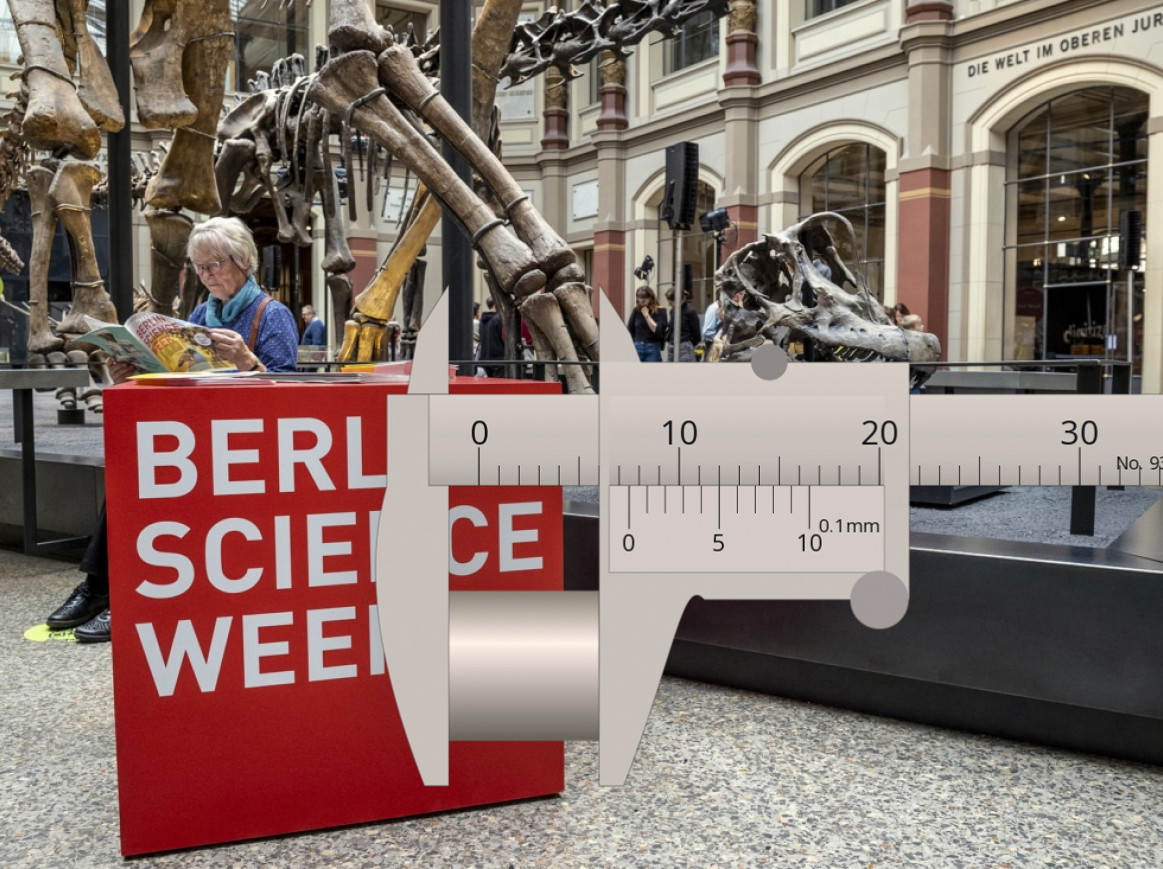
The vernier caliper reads 7.5 mm
